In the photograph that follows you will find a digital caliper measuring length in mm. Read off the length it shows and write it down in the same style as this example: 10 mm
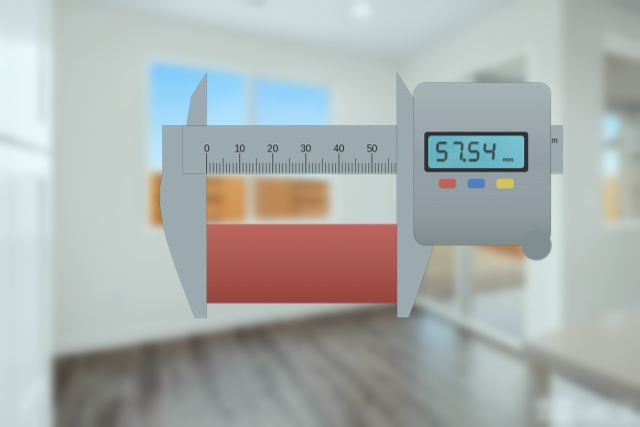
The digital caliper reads 57.54 mm
